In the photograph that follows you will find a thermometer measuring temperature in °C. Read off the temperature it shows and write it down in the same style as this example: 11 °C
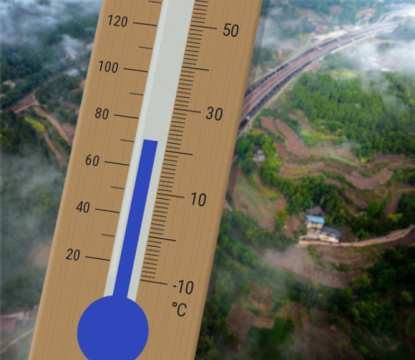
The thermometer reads 22 °C
